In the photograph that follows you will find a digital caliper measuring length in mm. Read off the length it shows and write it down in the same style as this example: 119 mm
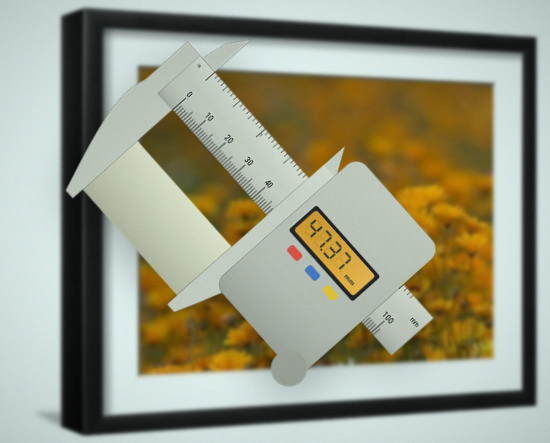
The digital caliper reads 47.37 mm
